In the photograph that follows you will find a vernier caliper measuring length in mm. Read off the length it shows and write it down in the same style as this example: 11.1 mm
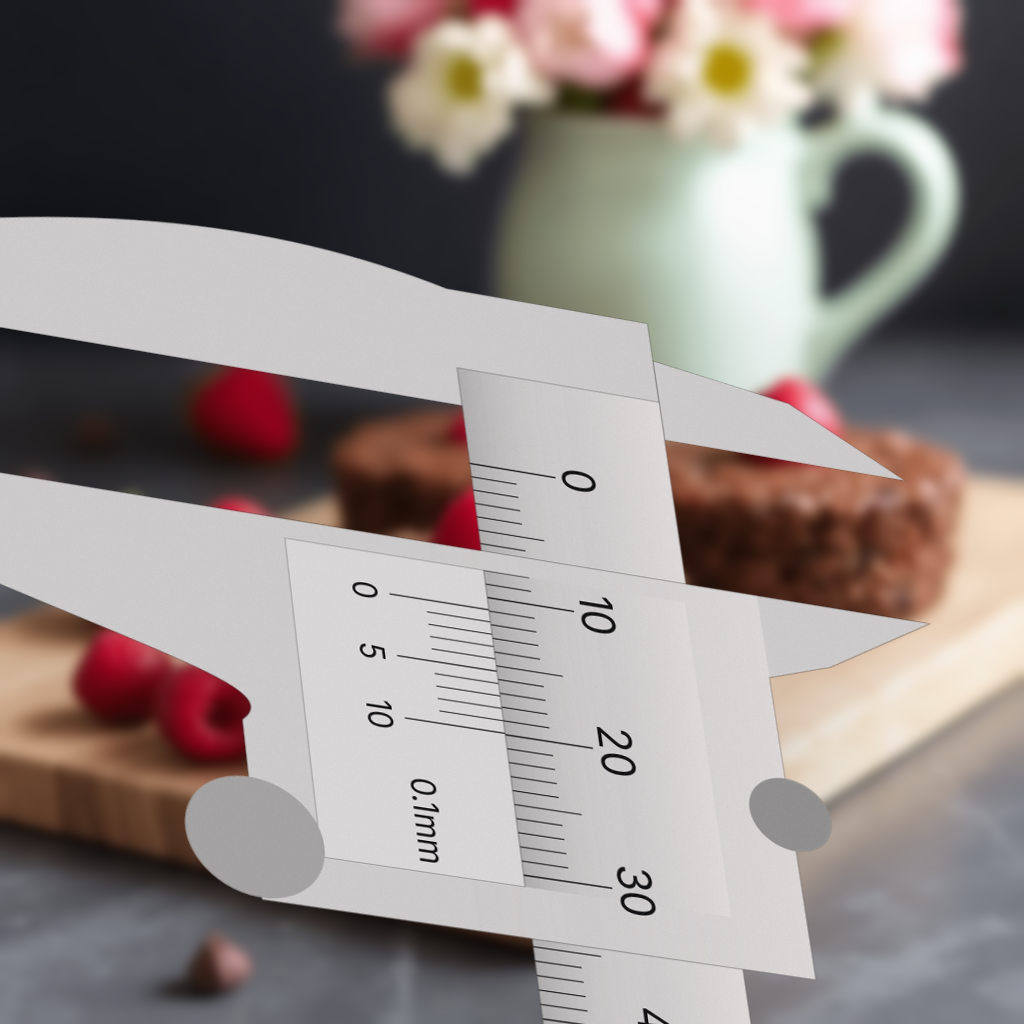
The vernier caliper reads 10.9 mm
